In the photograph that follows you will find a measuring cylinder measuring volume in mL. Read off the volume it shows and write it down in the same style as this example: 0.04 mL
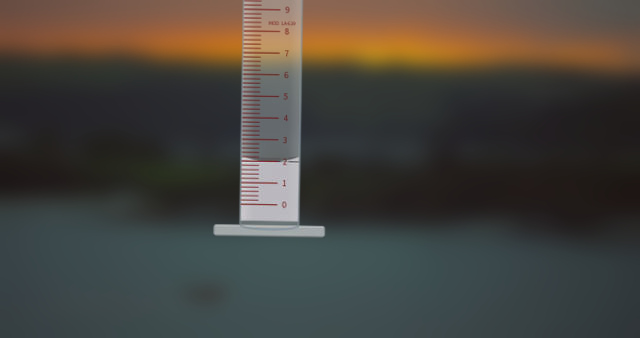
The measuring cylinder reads 2 mL
